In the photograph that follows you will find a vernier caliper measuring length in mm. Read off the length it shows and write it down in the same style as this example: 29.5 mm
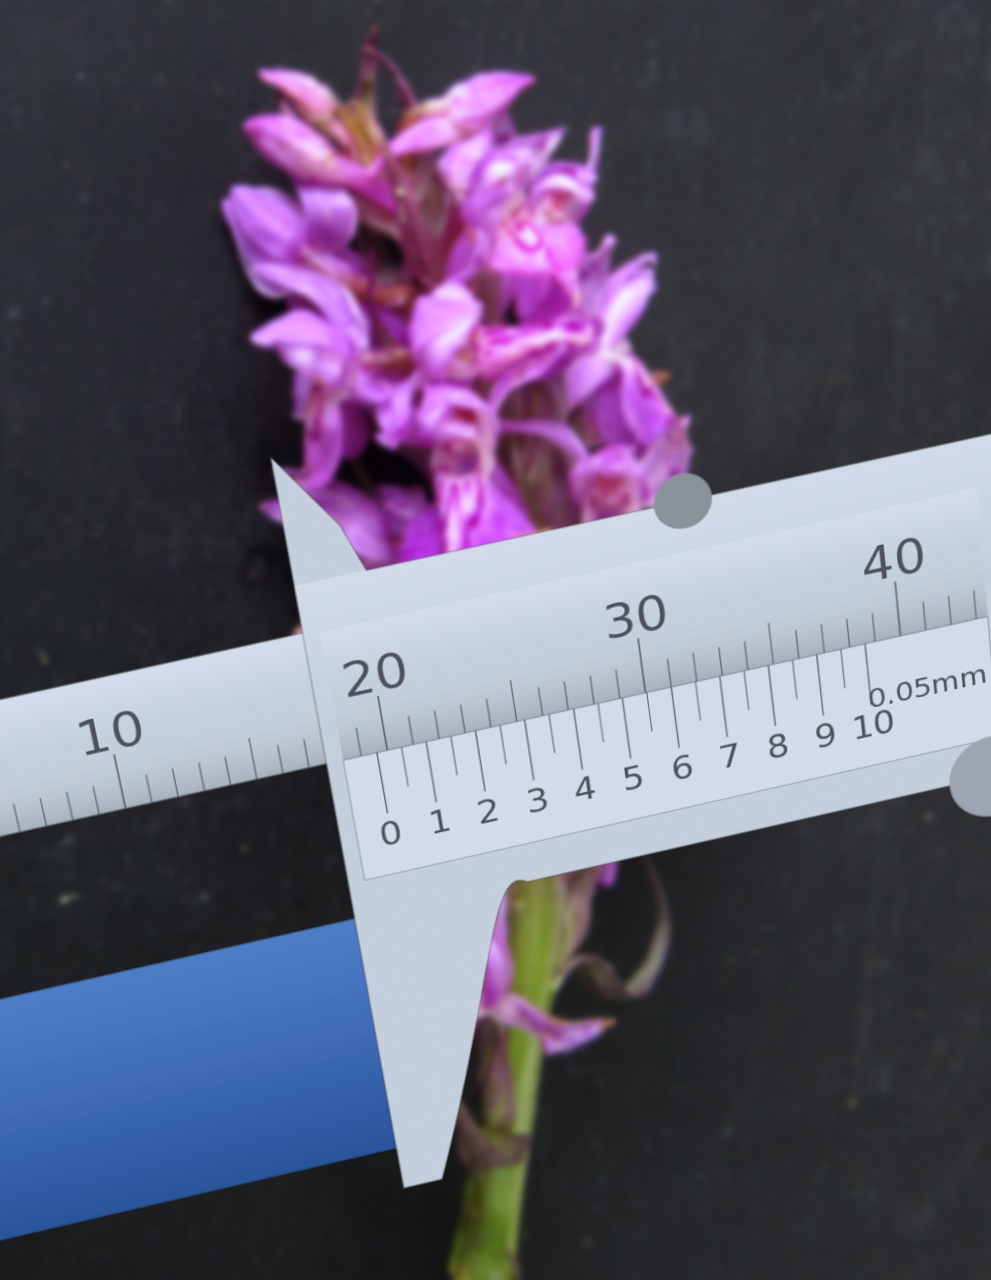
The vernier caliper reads 19.60 mm
